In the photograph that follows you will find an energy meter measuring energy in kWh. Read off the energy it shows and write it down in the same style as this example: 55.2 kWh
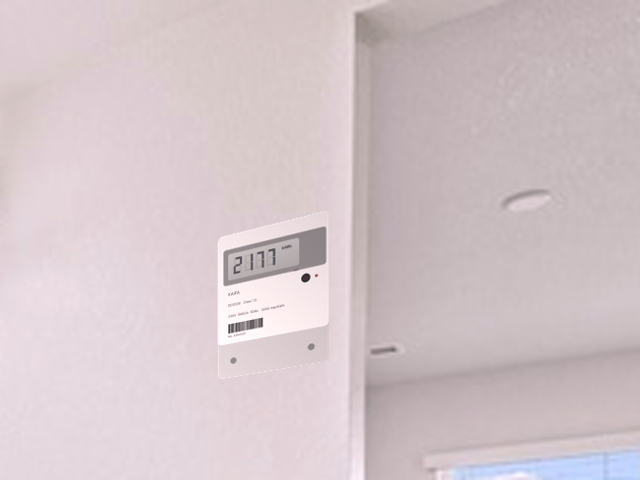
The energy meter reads 2177 kWh
